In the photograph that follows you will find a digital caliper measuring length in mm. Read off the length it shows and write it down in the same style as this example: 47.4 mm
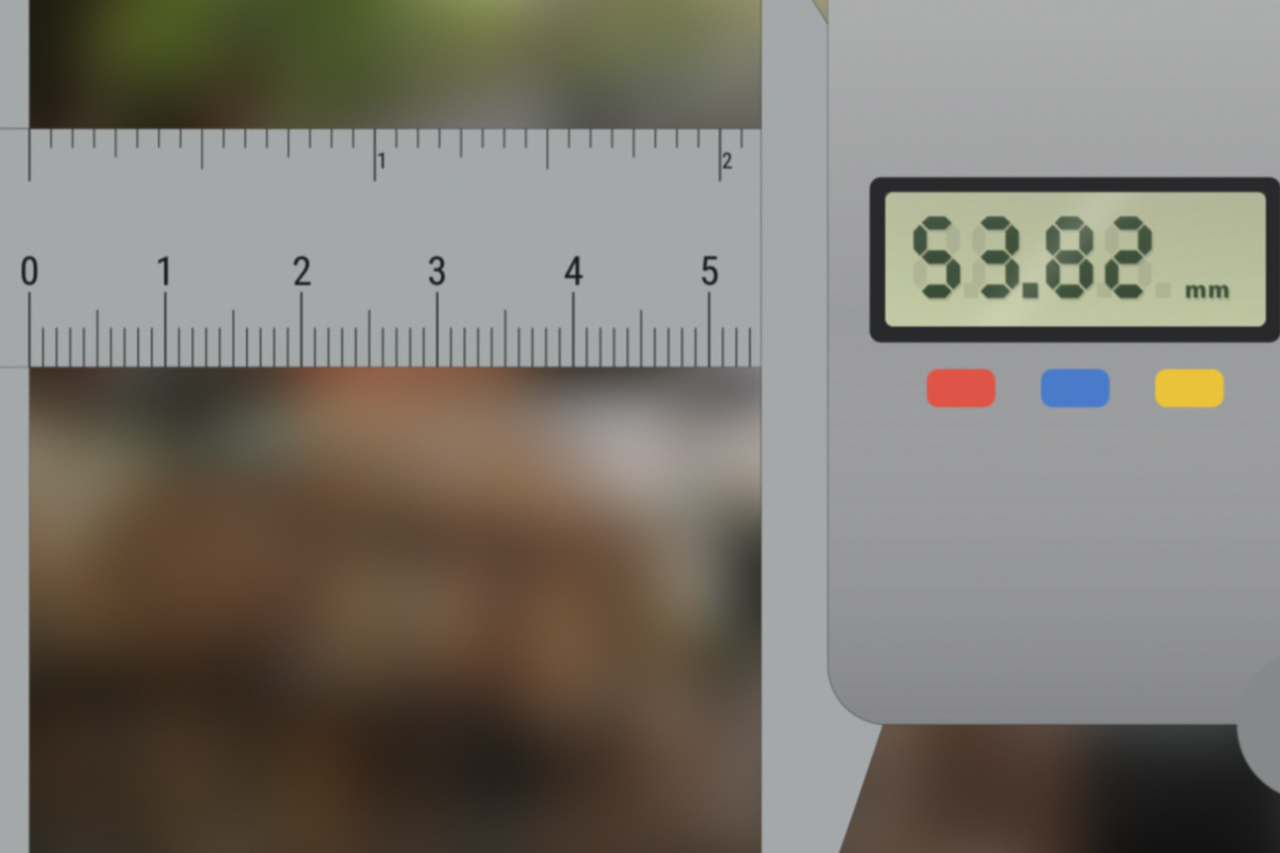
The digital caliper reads 53.82 mm
